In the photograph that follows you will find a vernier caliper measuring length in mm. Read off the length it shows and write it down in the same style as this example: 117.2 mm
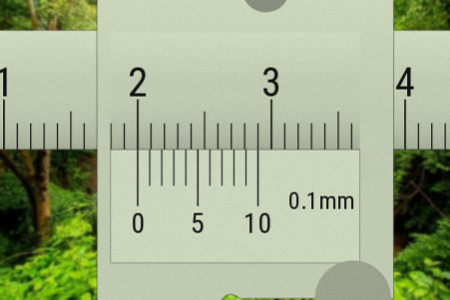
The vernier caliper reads 20.0 mm
